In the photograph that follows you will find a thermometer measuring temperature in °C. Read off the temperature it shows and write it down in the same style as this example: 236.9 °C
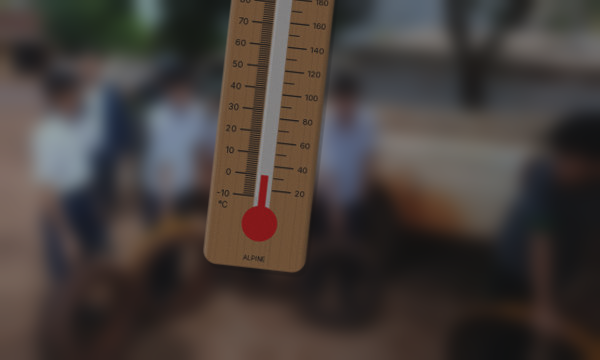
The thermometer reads 0 °C
